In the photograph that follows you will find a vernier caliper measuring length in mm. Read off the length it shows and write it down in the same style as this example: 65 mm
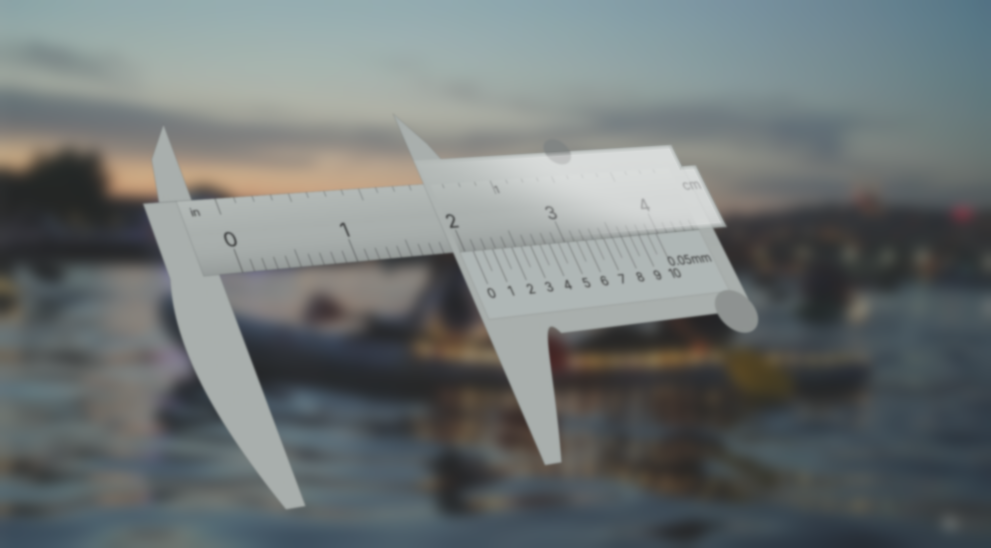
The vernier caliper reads 20.8 mm
